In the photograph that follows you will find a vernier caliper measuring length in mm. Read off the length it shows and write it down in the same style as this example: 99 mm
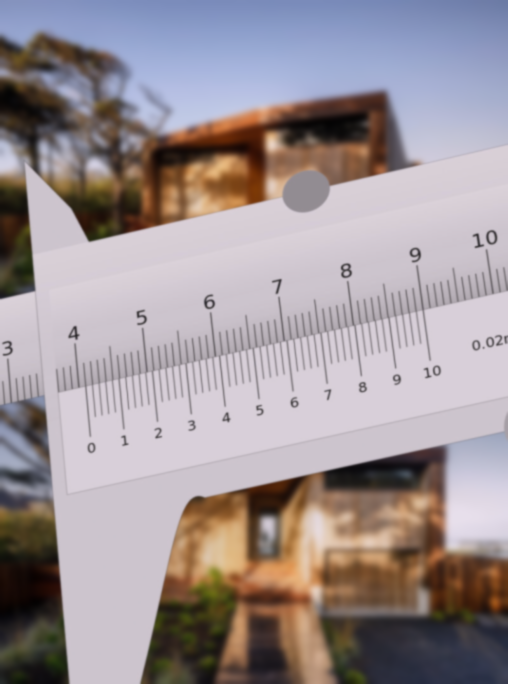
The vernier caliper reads 41.0 mm
